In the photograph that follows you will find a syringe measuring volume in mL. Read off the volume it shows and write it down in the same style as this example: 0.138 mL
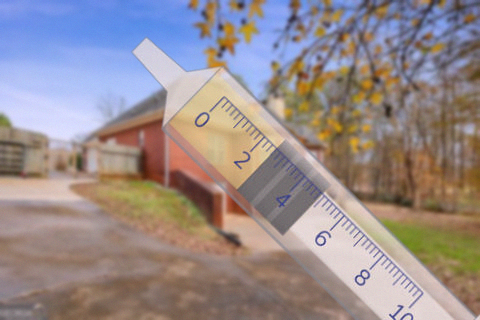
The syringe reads 2.6 mL
